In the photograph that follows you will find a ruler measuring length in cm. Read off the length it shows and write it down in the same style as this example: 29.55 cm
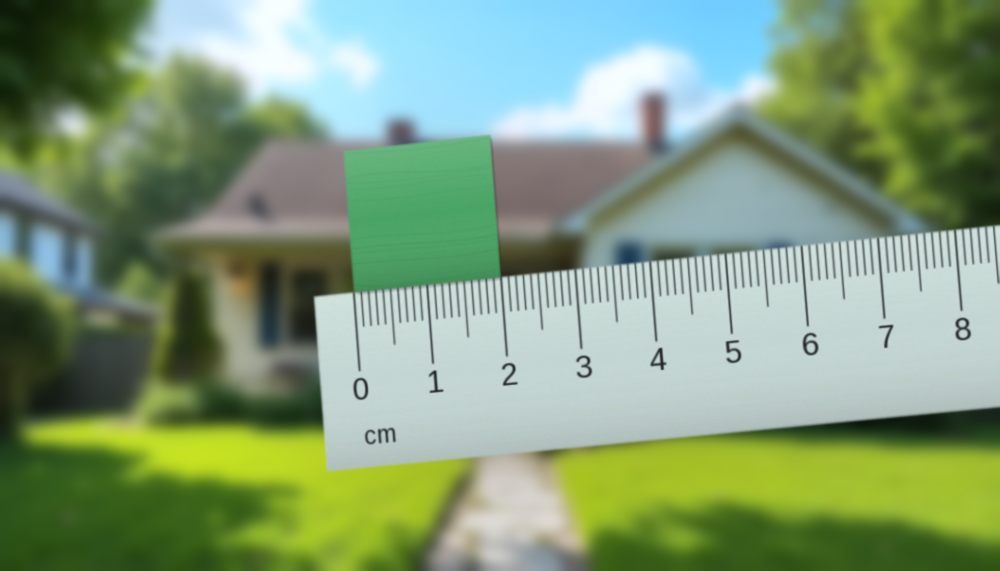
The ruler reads 2 cm
